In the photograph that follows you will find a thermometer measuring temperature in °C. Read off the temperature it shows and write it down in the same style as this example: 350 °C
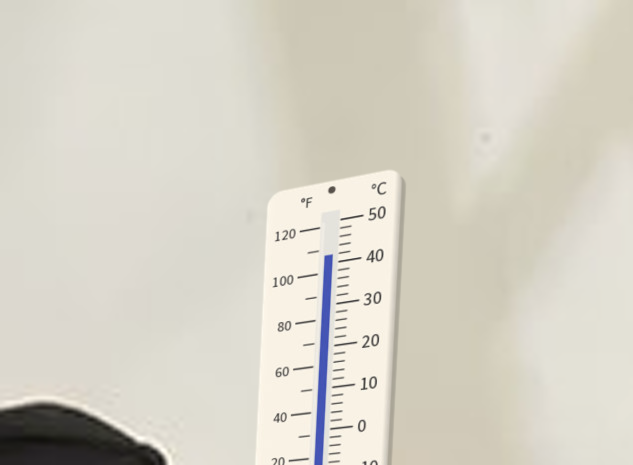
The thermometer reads 42 °C
